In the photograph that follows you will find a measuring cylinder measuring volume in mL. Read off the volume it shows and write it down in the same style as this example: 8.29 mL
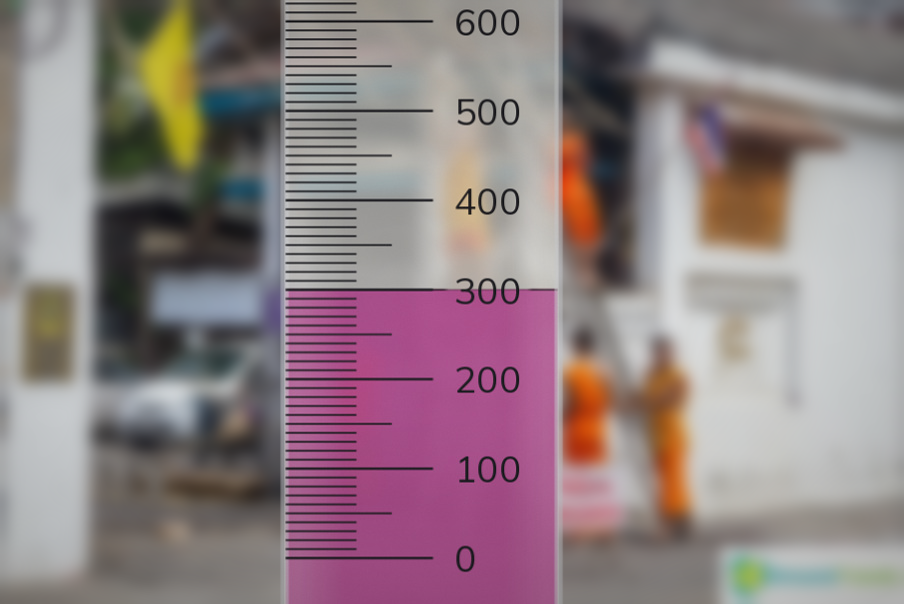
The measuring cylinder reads 300 mL
